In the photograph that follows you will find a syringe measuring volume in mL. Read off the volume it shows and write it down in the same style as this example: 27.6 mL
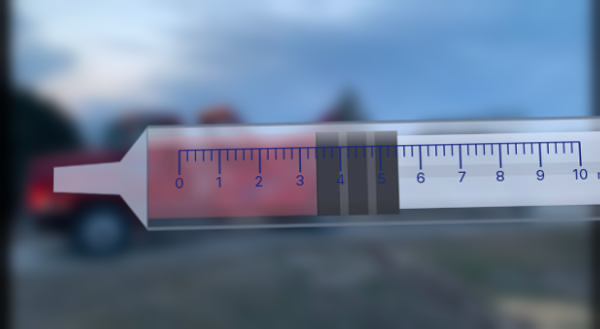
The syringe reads 3.4 mL
